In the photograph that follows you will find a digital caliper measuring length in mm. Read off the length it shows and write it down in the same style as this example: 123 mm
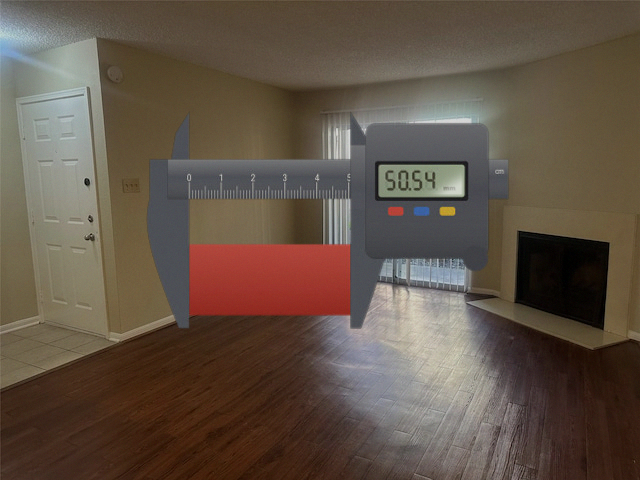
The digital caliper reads 50.54 mm
